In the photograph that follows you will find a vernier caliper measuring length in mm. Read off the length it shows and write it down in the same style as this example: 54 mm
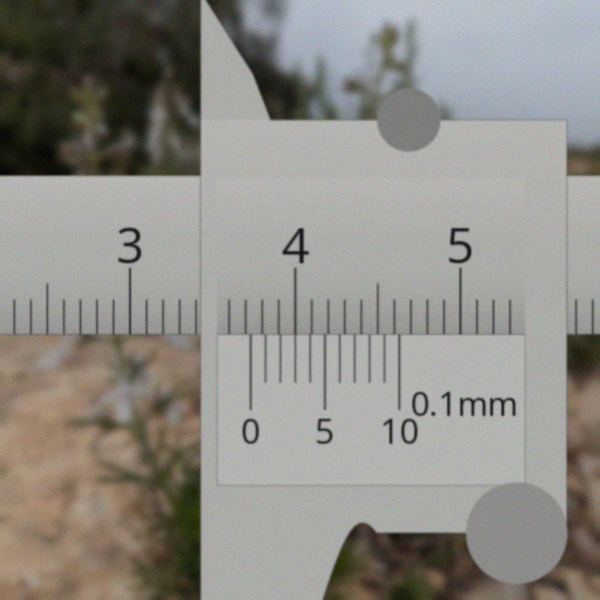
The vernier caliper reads 37.3 mm
